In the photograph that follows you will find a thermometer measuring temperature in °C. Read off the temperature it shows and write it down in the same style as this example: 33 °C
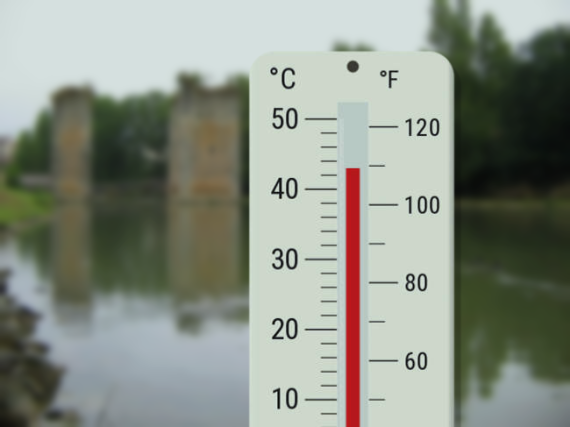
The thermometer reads 43 °C
